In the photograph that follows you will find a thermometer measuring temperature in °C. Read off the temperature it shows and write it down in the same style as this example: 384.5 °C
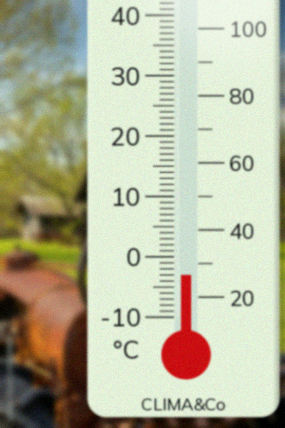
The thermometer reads -3 °C
